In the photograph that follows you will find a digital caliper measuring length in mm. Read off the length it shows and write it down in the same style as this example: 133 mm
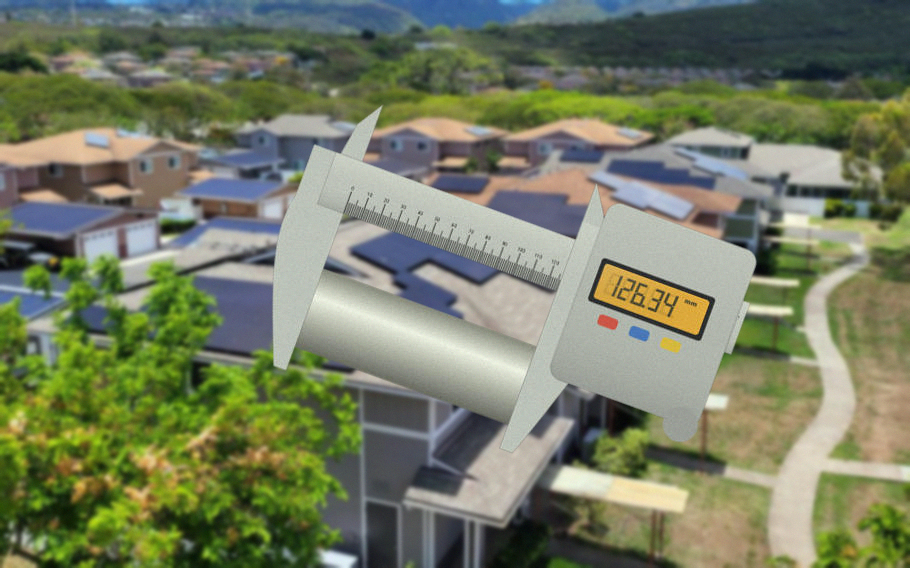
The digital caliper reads 126.34 mm
